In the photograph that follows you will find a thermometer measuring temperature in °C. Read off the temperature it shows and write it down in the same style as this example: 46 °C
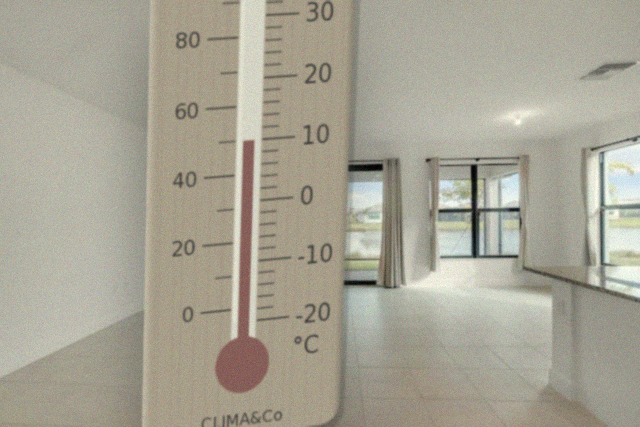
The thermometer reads 10 °C
